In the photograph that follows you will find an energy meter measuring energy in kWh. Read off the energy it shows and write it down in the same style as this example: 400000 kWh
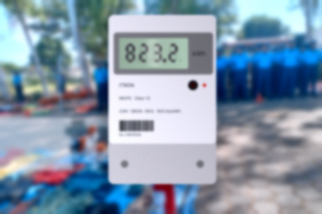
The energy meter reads 823.2 kWh
